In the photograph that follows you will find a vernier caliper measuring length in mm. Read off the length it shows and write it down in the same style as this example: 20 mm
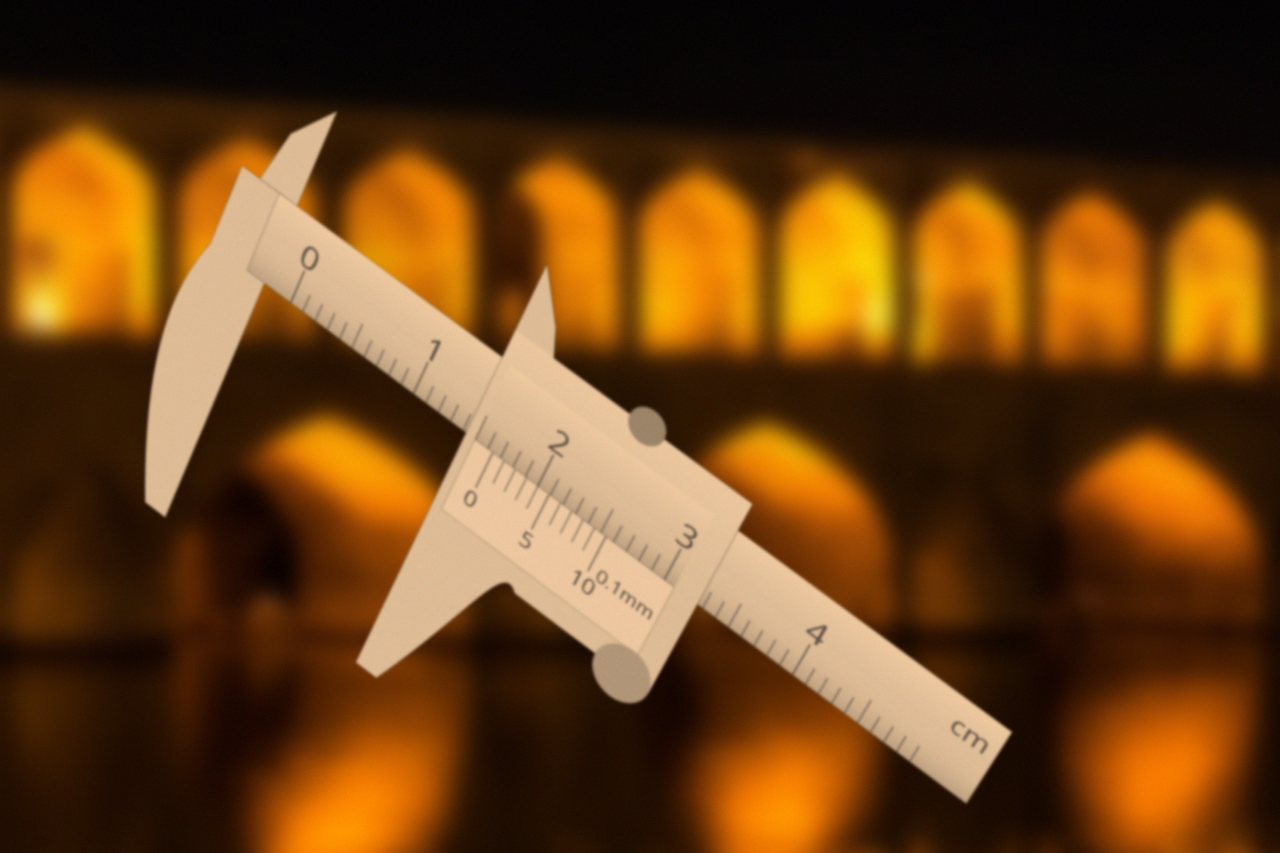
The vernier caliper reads 16.4 mm
